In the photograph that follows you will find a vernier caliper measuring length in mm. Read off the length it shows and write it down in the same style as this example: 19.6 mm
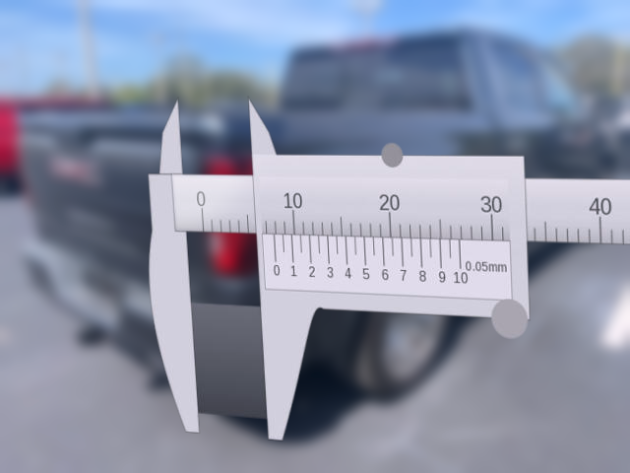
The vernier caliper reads 7.8 mm
